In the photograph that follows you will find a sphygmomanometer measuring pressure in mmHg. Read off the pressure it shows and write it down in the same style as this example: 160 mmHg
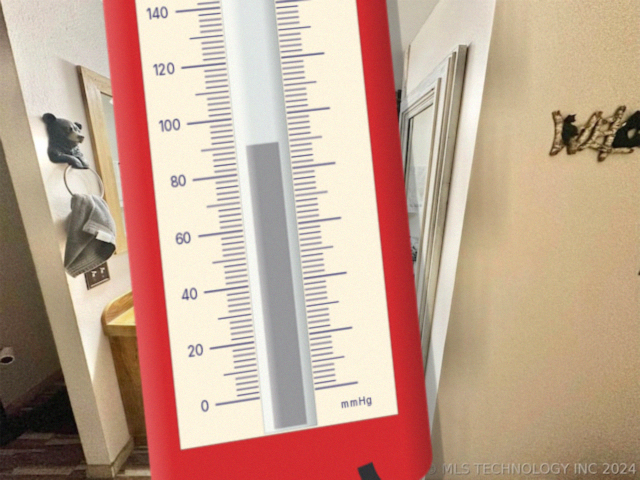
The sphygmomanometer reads 90 mmHg
